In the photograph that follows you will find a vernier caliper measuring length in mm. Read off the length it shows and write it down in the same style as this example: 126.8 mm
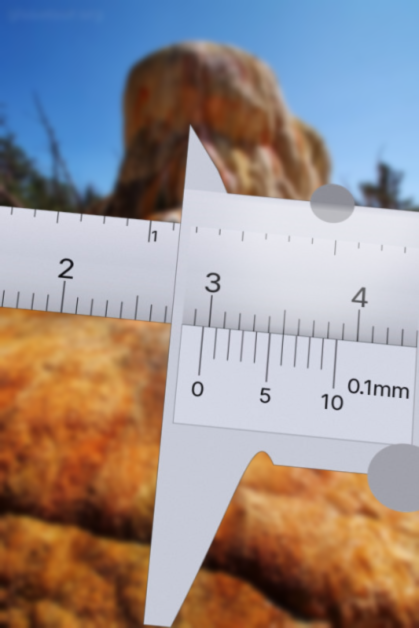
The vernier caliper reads 29.6 mm
